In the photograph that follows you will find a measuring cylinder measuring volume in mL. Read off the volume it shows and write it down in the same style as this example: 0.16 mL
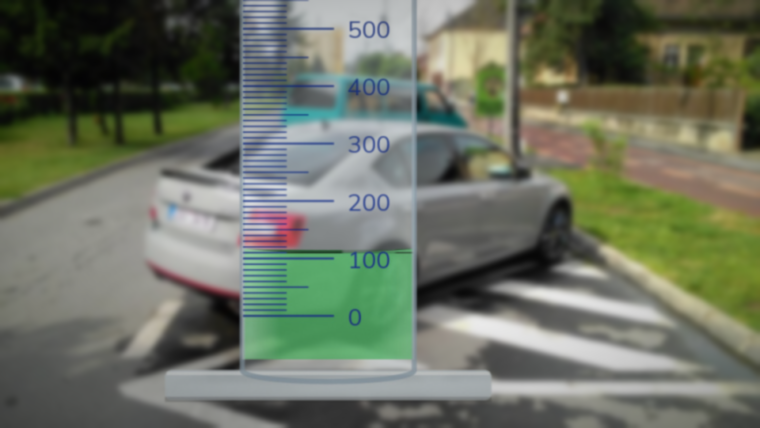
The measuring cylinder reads 110 mL
